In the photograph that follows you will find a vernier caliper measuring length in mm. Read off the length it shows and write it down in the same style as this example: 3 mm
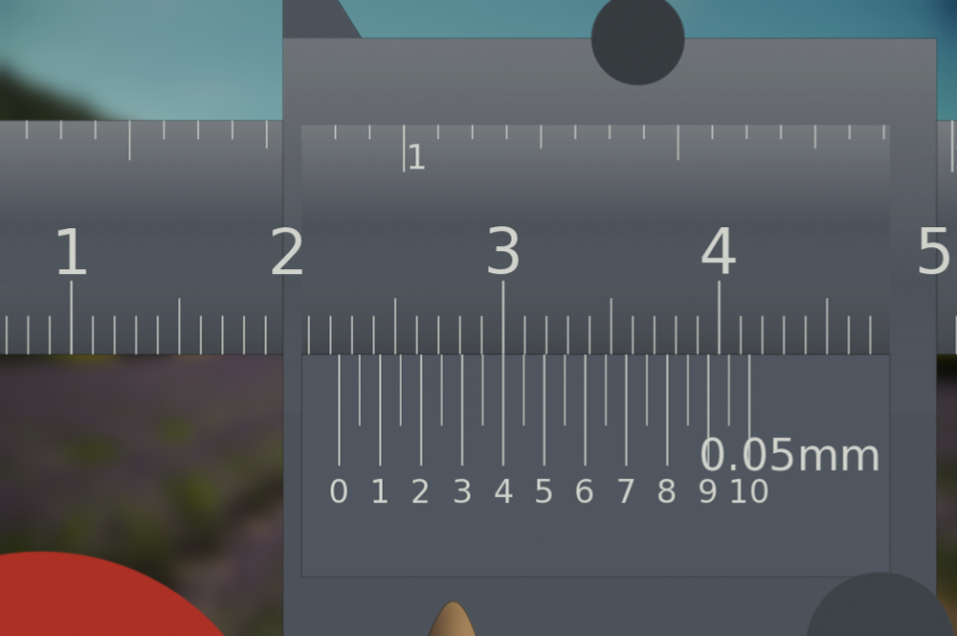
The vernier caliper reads 22.4 mm
